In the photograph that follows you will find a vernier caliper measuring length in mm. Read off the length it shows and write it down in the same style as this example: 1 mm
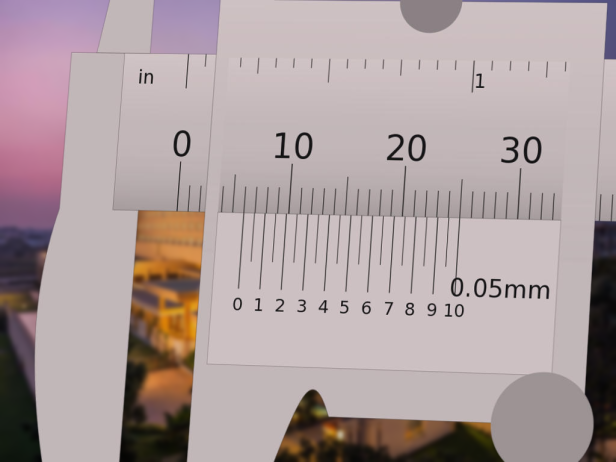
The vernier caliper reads 6.0 mm
